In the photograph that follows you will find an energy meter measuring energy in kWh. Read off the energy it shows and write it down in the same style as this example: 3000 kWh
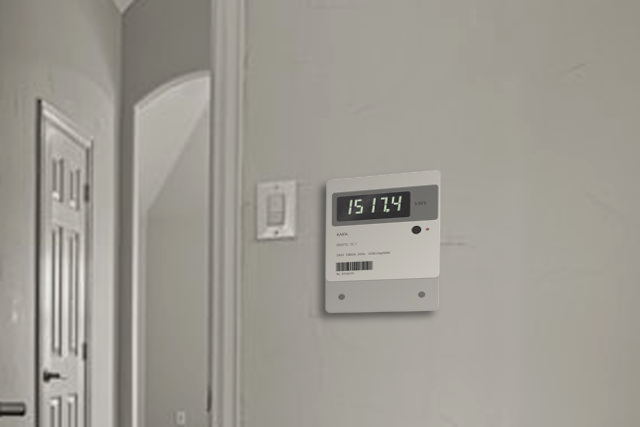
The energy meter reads 1517.4 kWh
